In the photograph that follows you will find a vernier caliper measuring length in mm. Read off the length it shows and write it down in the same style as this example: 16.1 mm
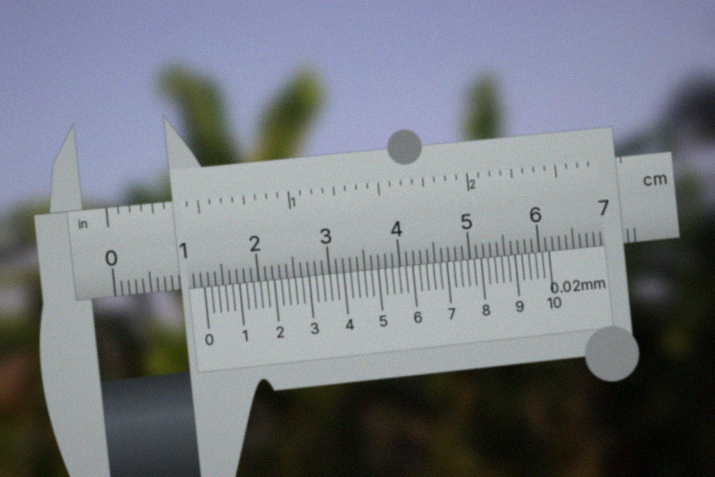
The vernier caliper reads 12.4 mm
